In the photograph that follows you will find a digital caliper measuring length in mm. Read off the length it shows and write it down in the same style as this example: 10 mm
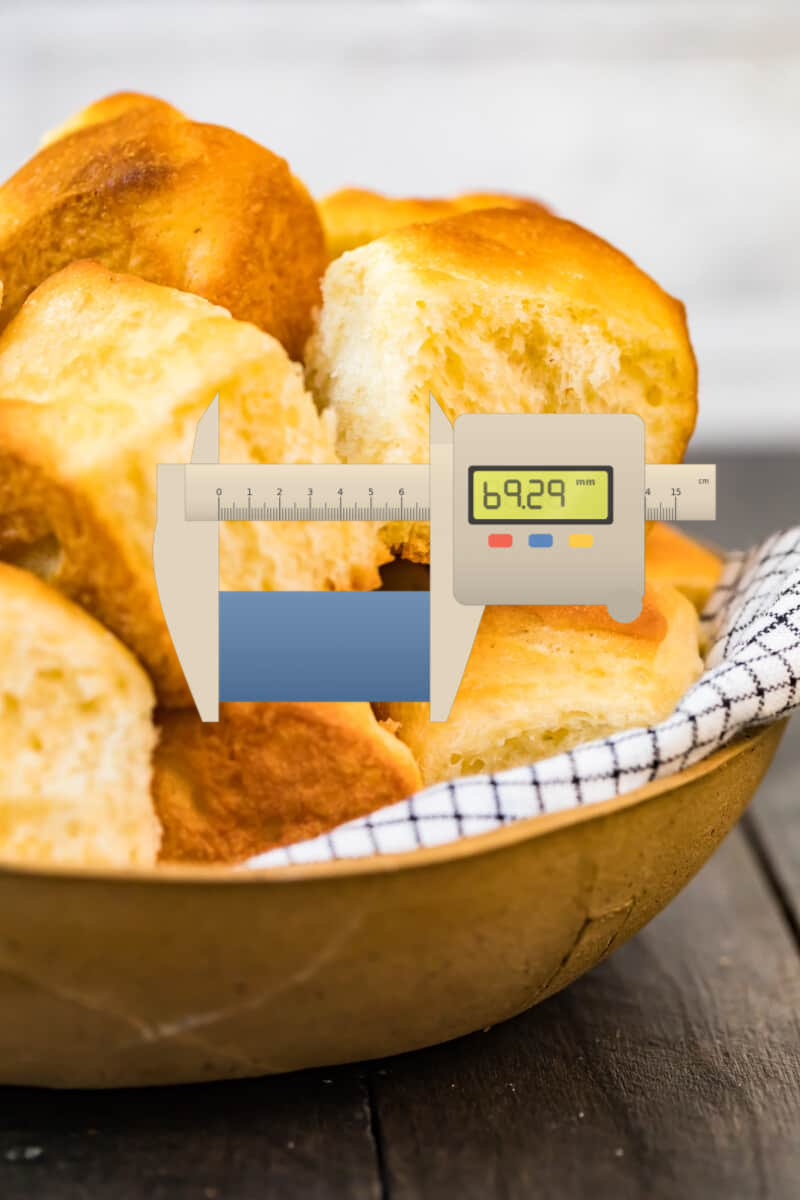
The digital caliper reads 69.29 mm
